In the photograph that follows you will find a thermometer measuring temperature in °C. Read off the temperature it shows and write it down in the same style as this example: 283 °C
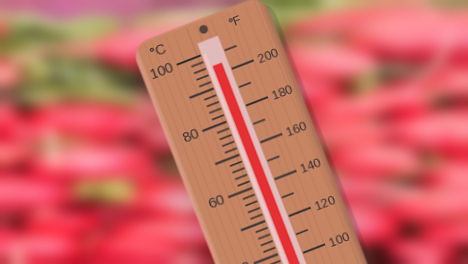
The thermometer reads 96 °C
